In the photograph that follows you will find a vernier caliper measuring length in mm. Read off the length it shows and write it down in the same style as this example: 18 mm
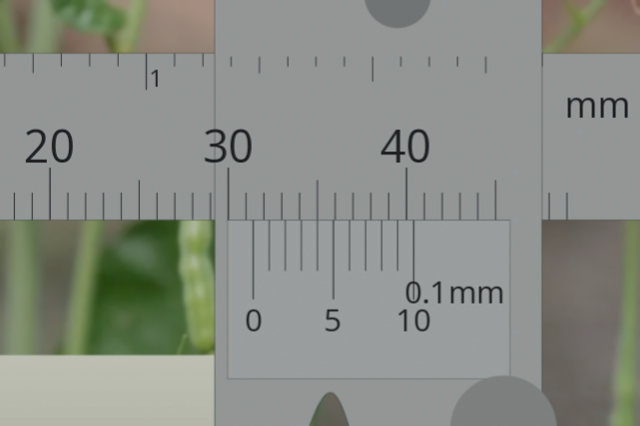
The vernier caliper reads 31.4 mm
